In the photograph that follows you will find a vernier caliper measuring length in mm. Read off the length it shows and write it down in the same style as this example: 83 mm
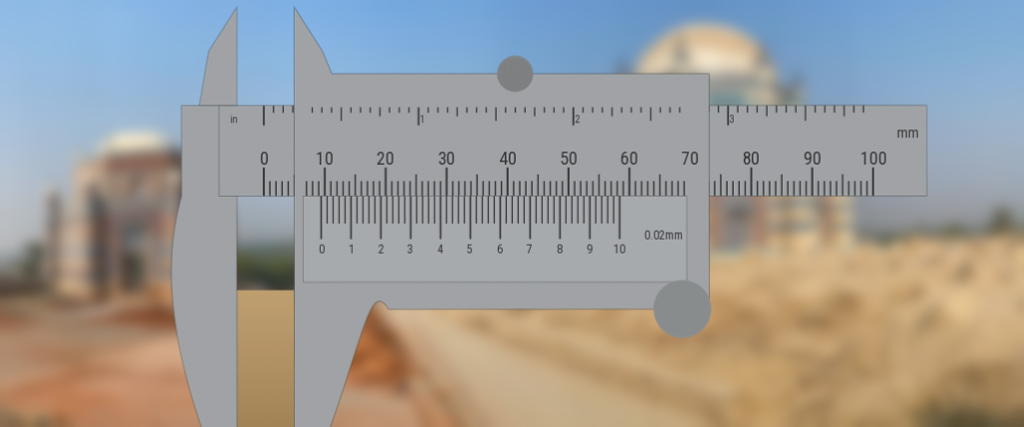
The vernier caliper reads 9.4 mm
